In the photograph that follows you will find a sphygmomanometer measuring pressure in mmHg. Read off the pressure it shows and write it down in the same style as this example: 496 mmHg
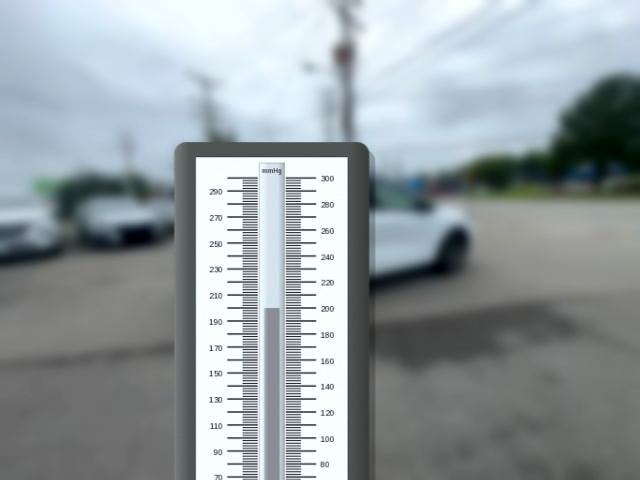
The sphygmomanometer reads 200 mmHg
